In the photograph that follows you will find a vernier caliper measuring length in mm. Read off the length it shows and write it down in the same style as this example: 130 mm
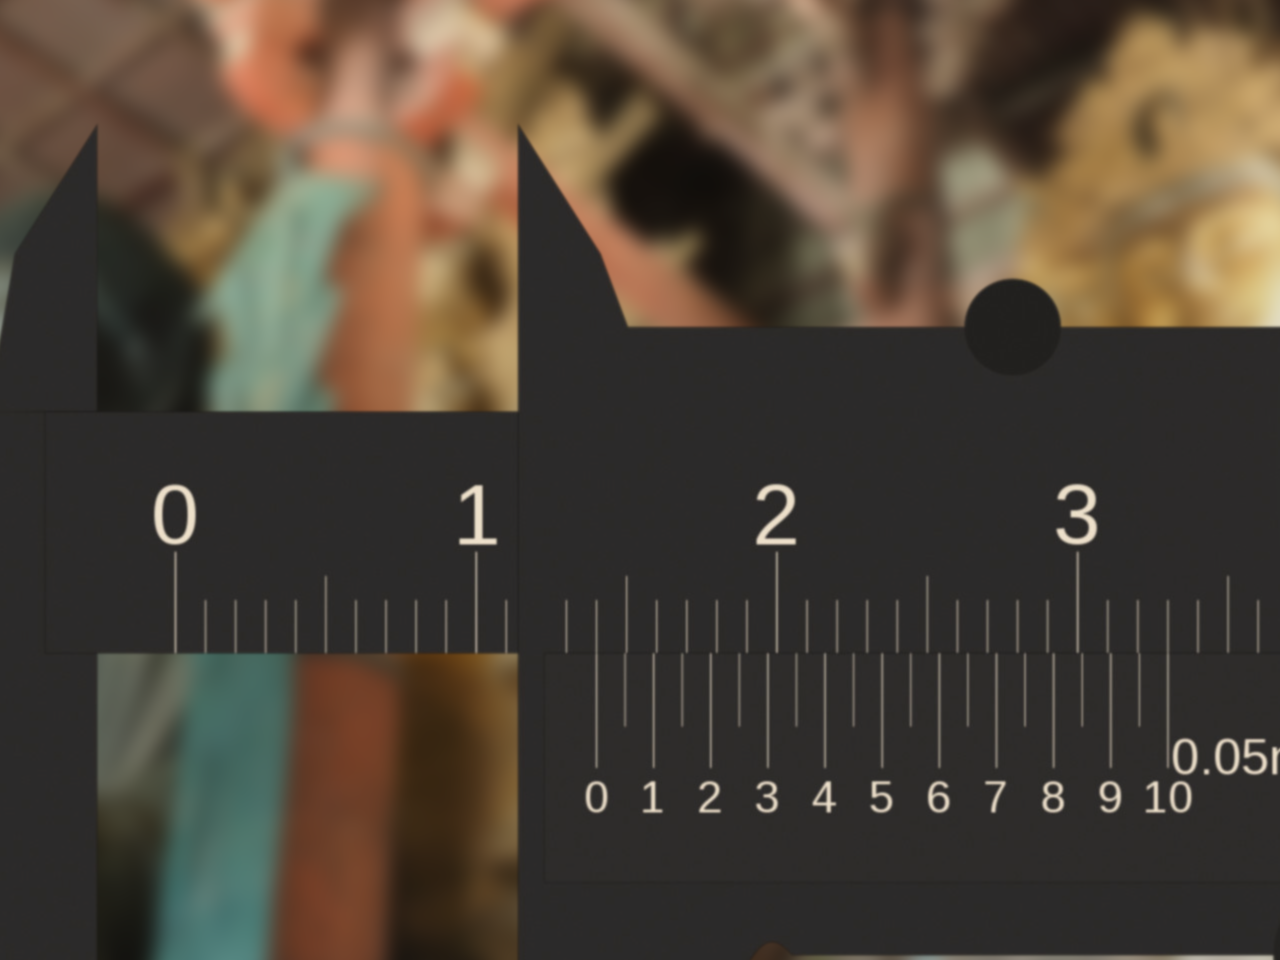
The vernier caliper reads 14.0 mm
